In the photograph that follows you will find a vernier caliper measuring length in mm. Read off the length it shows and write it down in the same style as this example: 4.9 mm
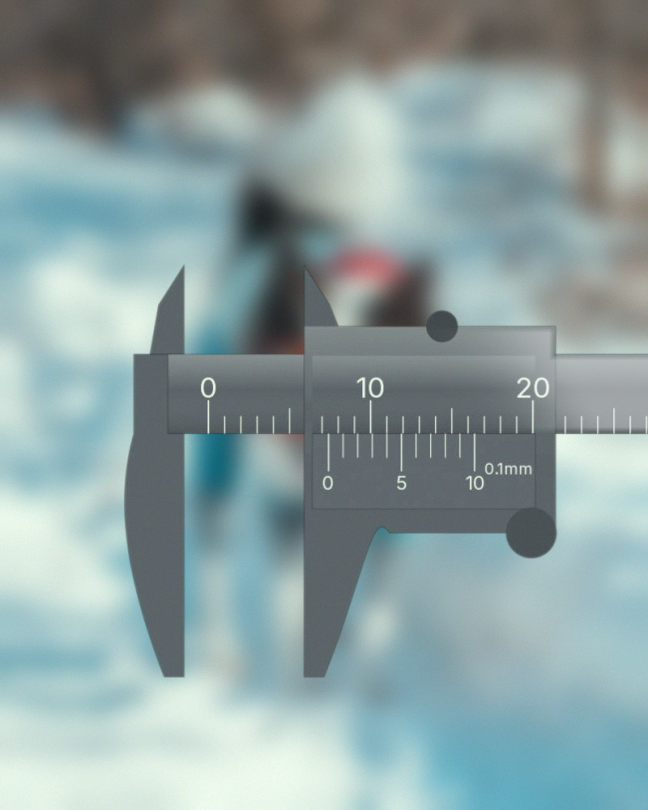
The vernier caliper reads 7.4 mm
